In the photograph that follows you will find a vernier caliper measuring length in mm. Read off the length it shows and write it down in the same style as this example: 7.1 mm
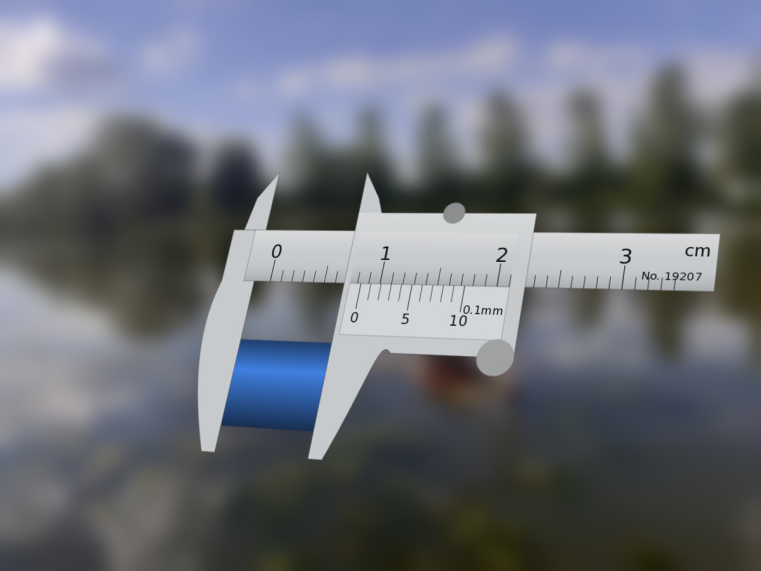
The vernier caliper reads 8.3 mm
